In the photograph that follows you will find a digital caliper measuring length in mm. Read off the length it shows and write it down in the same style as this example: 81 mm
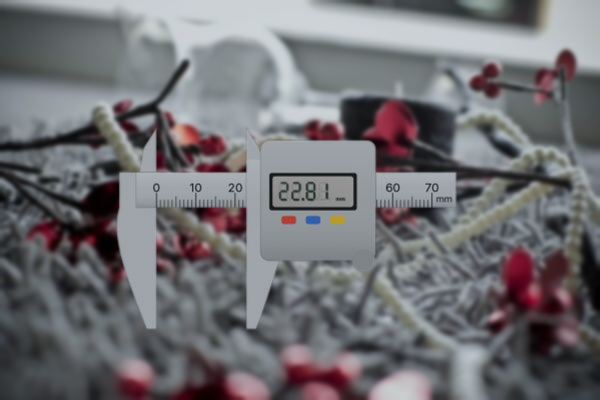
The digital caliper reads 22.81 mm
